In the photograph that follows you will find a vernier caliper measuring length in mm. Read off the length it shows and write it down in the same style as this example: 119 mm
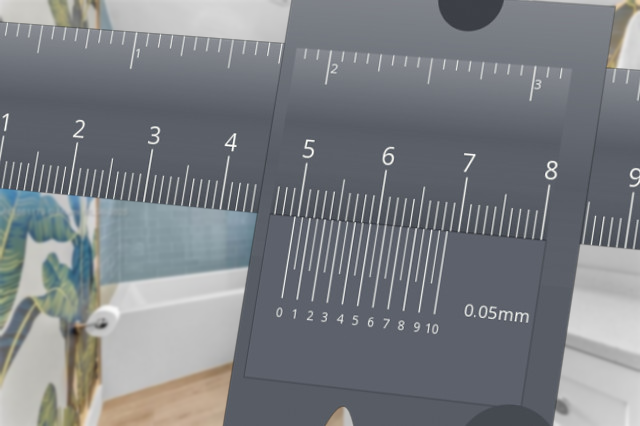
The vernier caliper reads 49.6 mm
